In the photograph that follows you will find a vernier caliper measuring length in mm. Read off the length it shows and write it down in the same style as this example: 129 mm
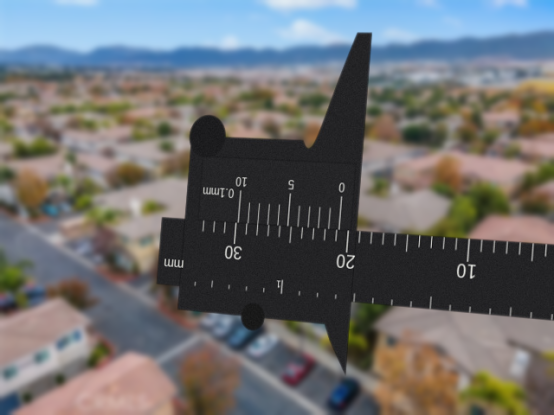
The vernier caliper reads 20.8 mm
